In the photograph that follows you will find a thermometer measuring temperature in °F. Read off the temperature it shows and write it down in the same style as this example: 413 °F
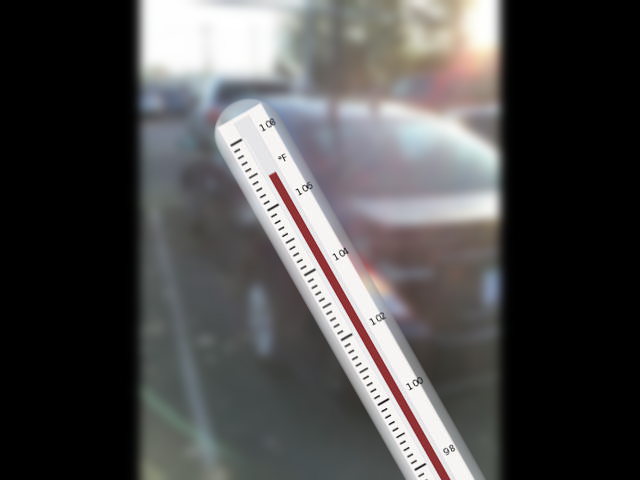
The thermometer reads 106.8 °F
